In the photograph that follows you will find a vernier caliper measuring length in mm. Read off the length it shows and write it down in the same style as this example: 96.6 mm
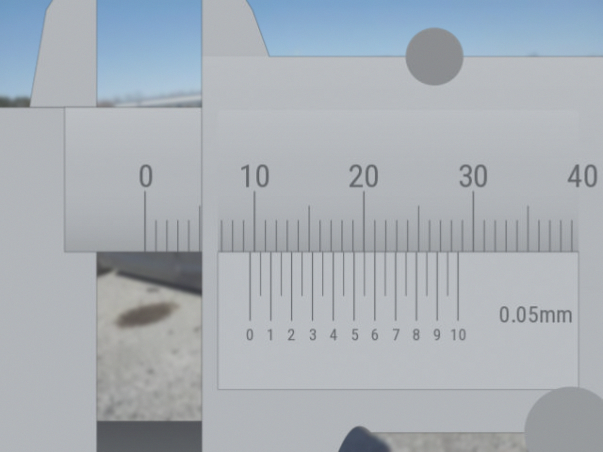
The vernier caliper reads 9.6 mm
